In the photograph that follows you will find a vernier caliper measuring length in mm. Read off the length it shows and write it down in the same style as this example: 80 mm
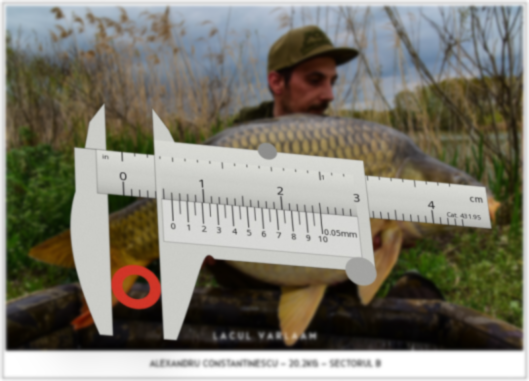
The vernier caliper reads 6.0 mm
